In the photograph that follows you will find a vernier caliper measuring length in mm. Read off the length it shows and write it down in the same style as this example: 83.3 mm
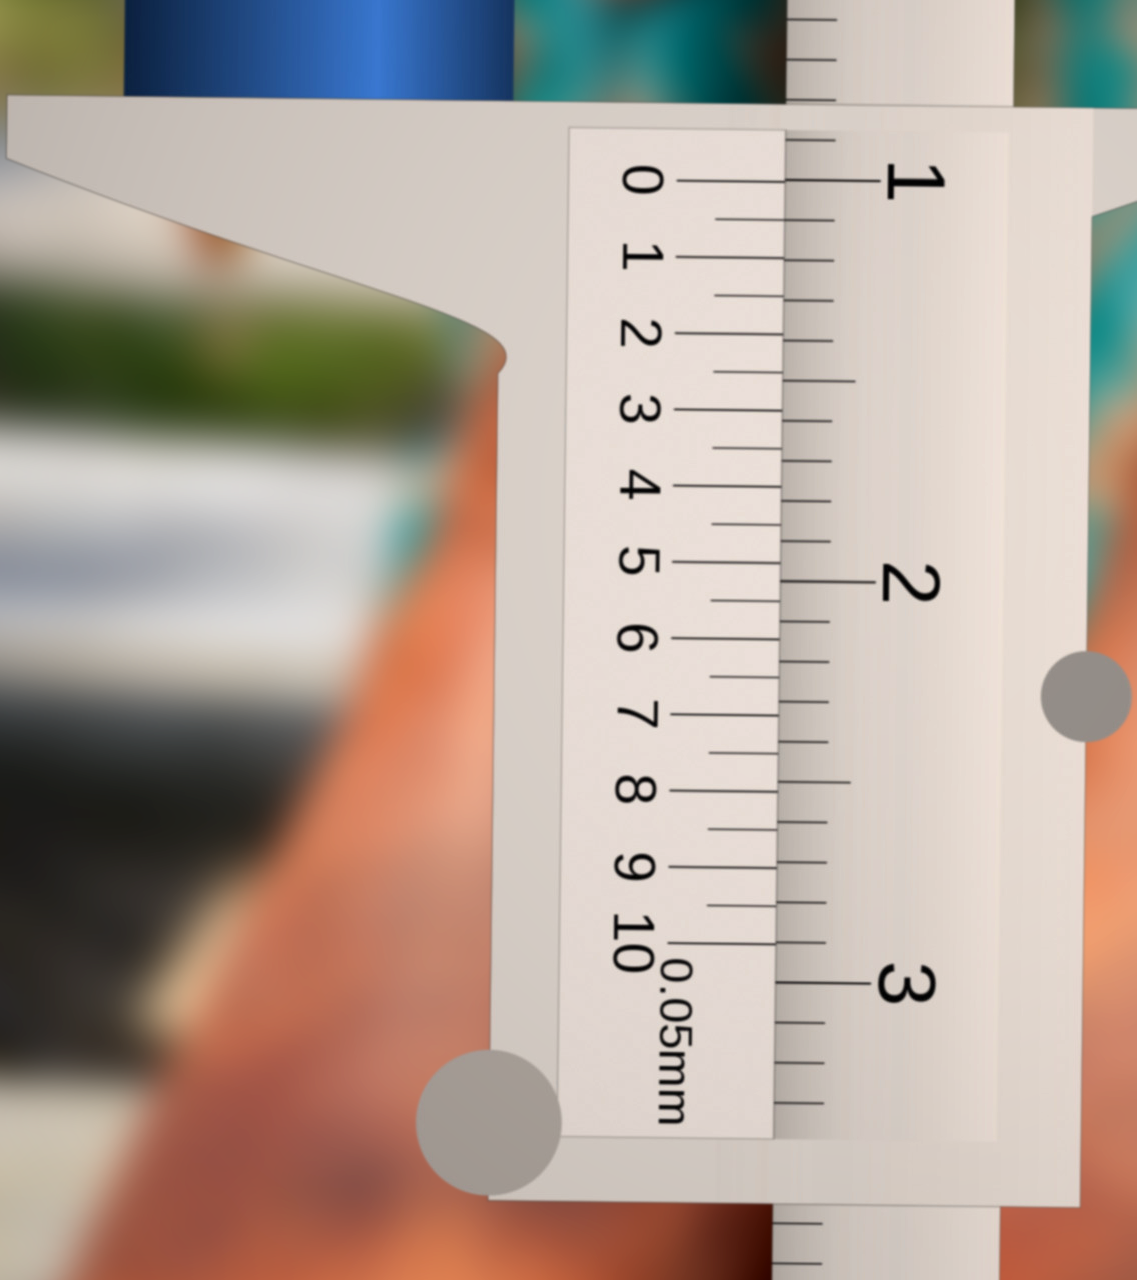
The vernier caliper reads 10.05 mm
